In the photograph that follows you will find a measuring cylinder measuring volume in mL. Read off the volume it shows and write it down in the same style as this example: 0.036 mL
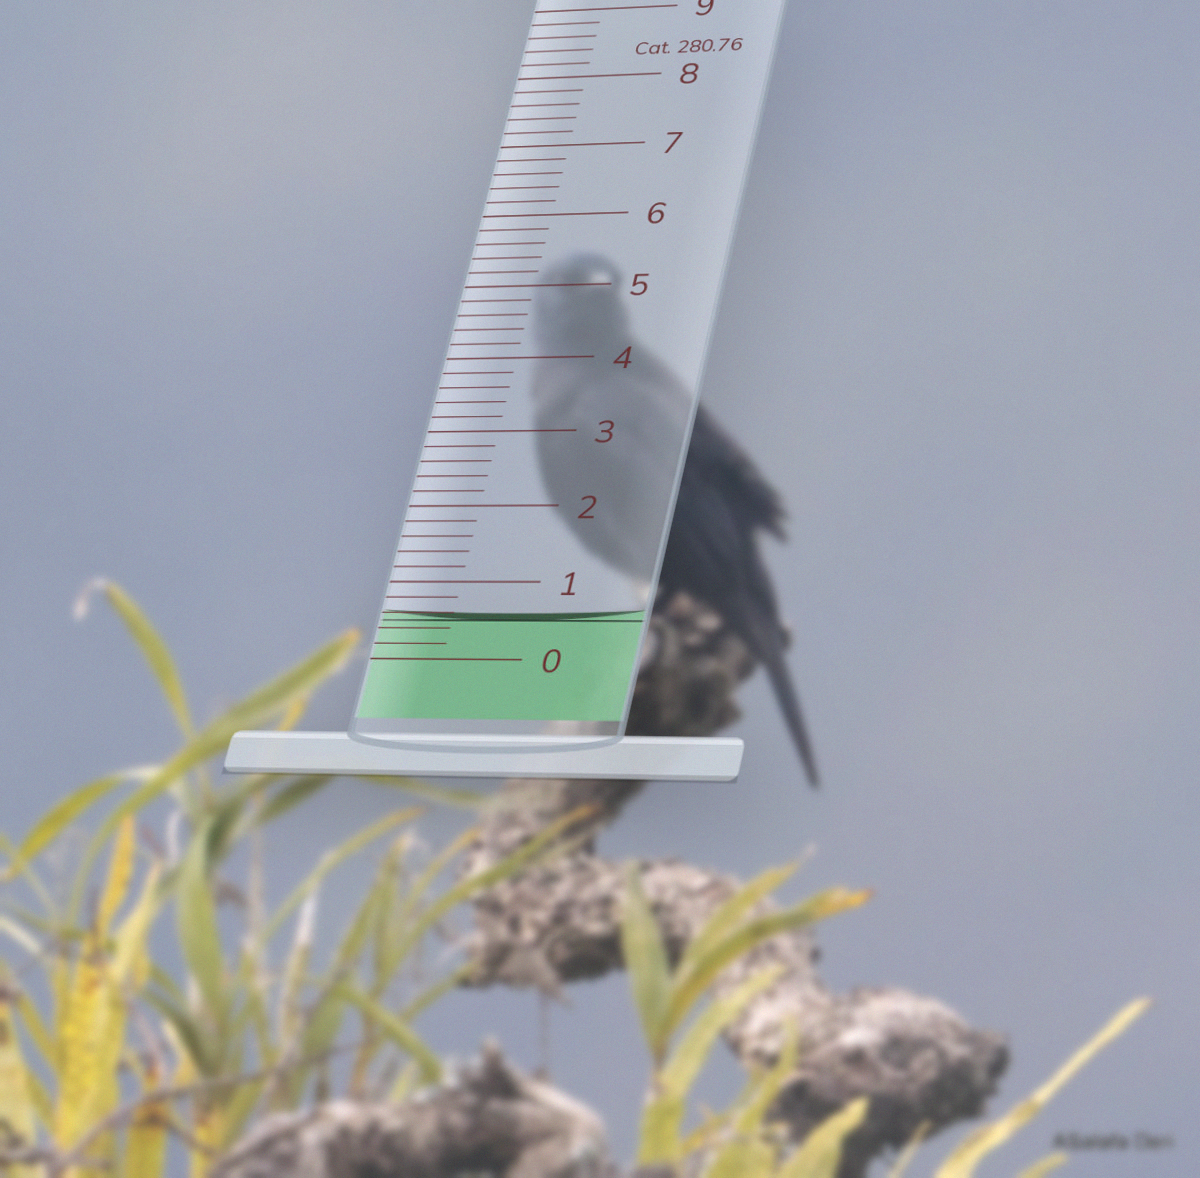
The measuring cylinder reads 0.5 mL
